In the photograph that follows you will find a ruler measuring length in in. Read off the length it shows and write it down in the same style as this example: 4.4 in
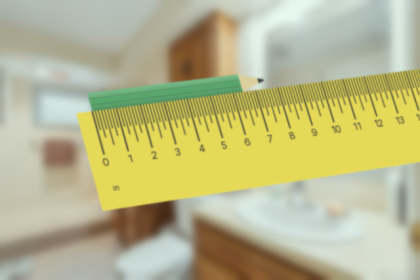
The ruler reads 7.5 in
